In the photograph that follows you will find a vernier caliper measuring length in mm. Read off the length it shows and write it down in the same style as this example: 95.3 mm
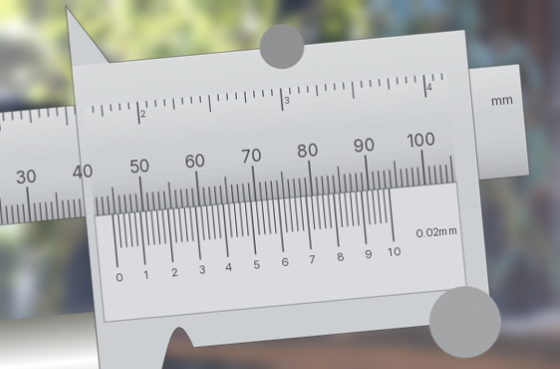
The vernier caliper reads 44.6 mm
